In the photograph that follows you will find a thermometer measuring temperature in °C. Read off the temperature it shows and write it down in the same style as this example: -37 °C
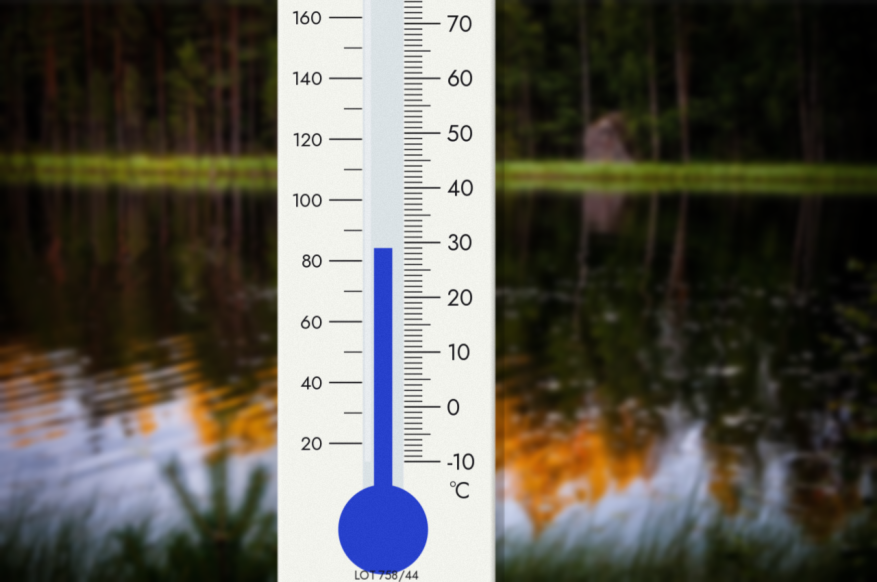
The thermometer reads 29 °C
